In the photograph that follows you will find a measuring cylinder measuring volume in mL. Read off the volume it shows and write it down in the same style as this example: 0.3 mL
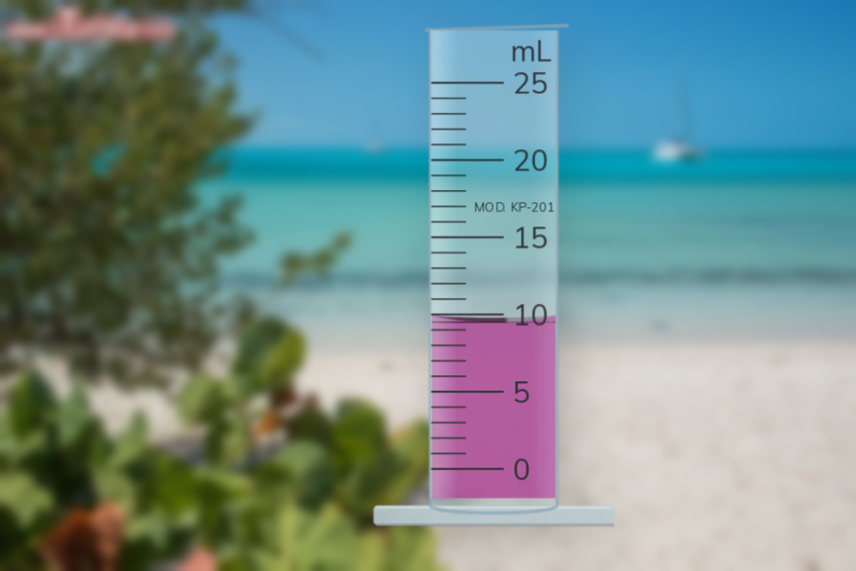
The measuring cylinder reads 9.5 mL
